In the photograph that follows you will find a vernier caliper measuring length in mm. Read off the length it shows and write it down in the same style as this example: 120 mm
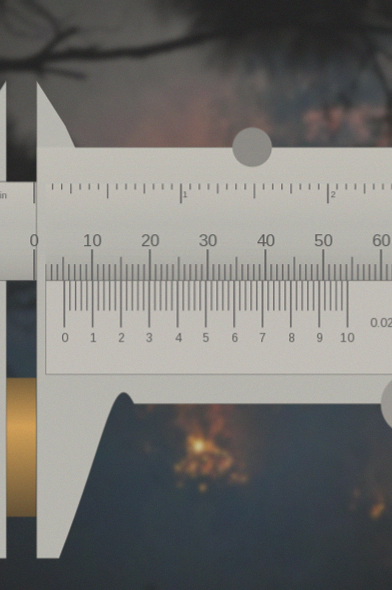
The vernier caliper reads 5.2 mm
